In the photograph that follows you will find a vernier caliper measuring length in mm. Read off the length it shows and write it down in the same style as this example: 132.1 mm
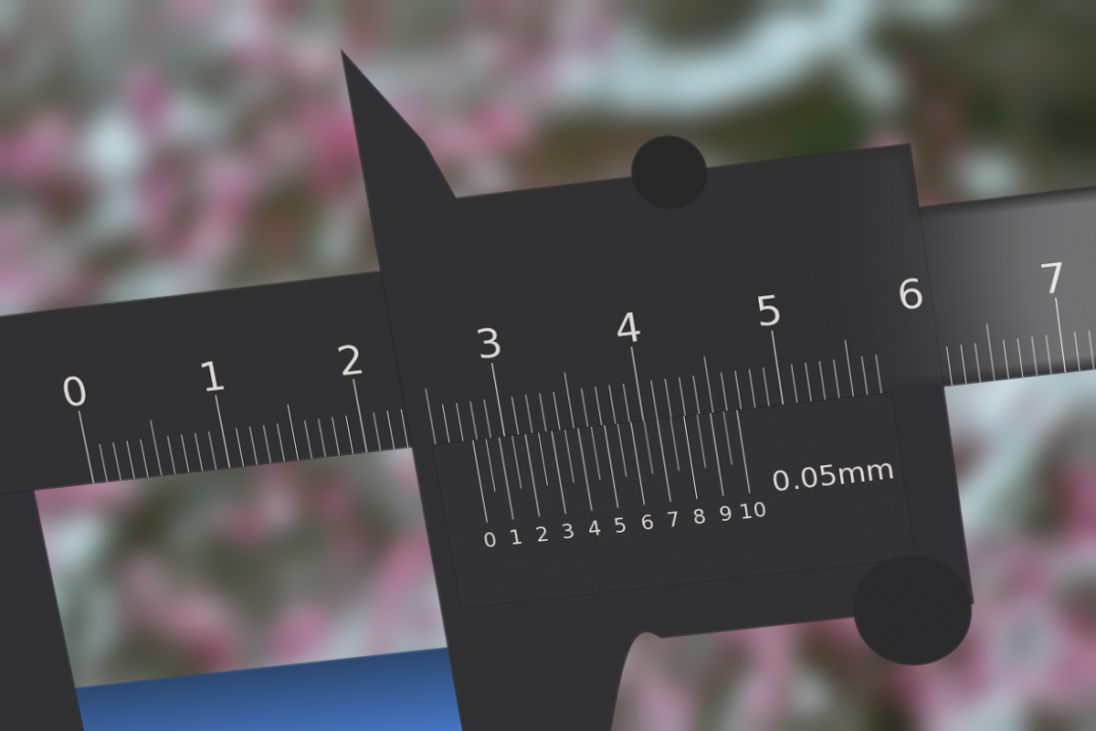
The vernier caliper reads 27.7 mm
